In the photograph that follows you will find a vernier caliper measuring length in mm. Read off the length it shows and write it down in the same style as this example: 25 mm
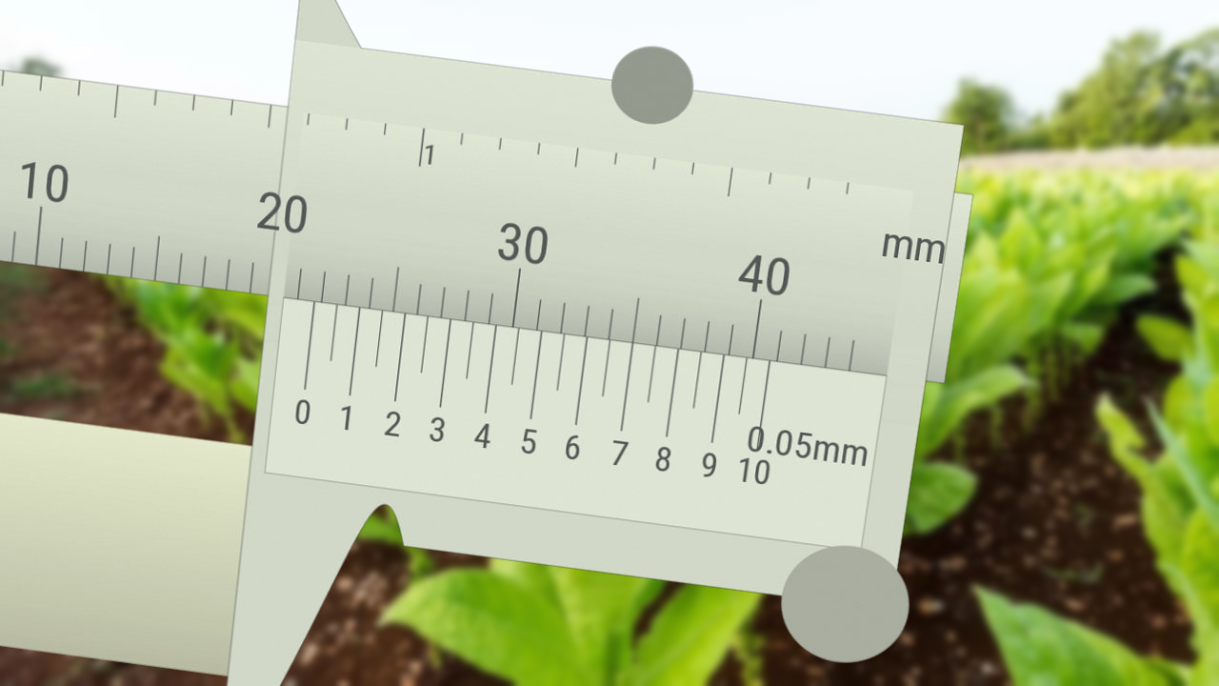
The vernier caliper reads 21.70 mm
